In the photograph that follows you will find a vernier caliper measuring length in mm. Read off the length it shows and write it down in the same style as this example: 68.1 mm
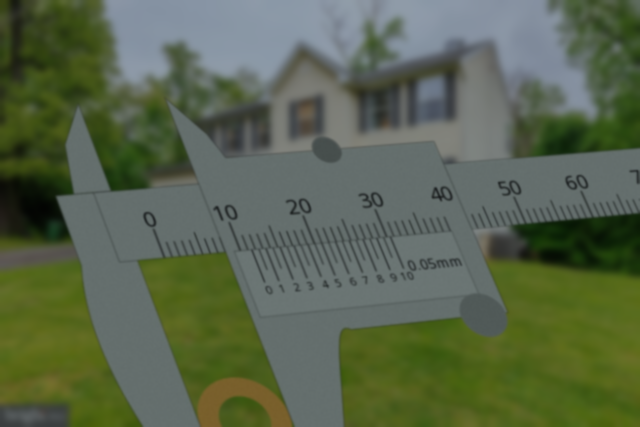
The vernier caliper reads 11.5 mm
